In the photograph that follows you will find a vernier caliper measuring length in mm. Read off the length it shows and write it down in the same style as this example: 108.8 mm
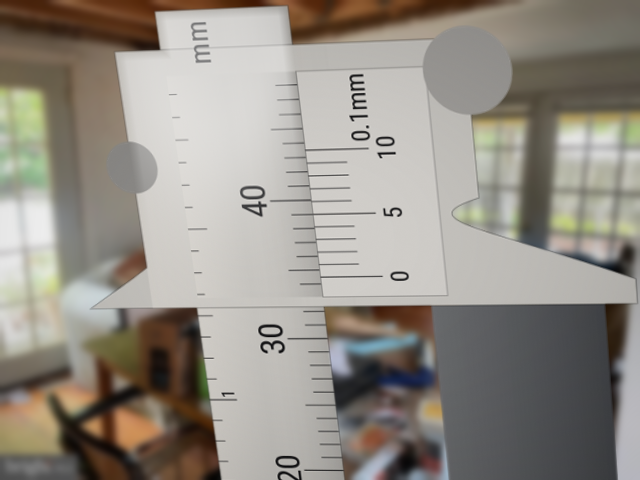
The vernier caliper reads 34.5 mm
